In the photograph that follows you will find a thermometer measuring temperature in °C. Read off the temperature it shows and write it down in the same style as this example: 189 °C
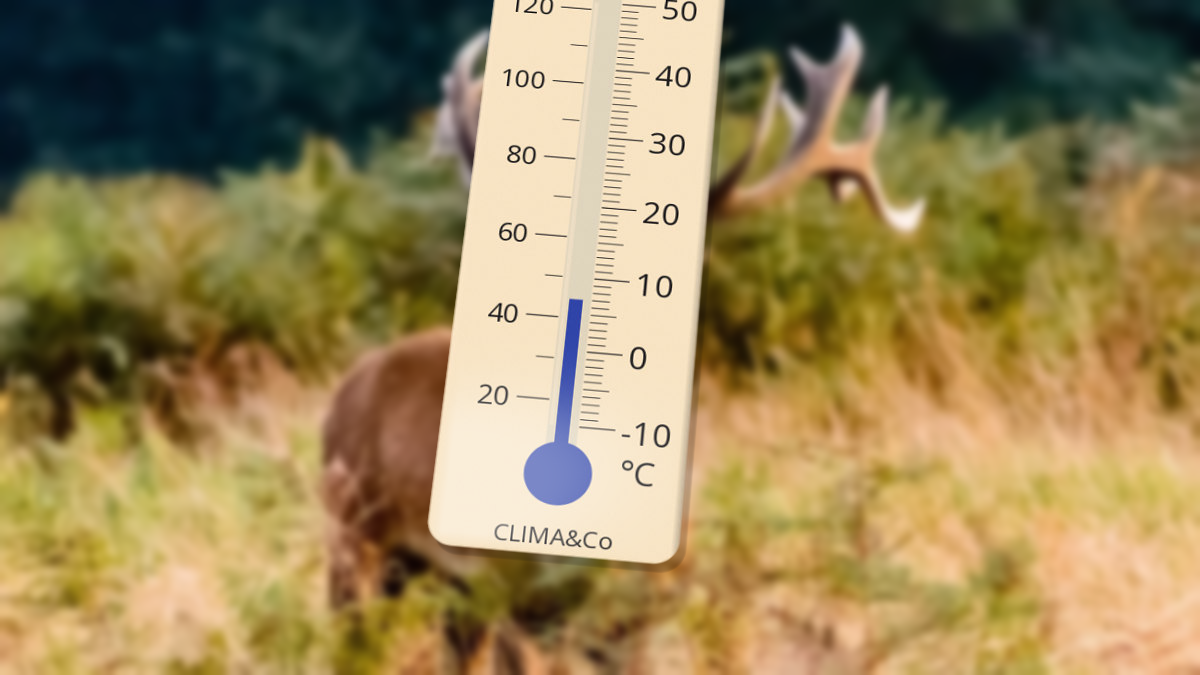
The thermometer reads 7 °C
